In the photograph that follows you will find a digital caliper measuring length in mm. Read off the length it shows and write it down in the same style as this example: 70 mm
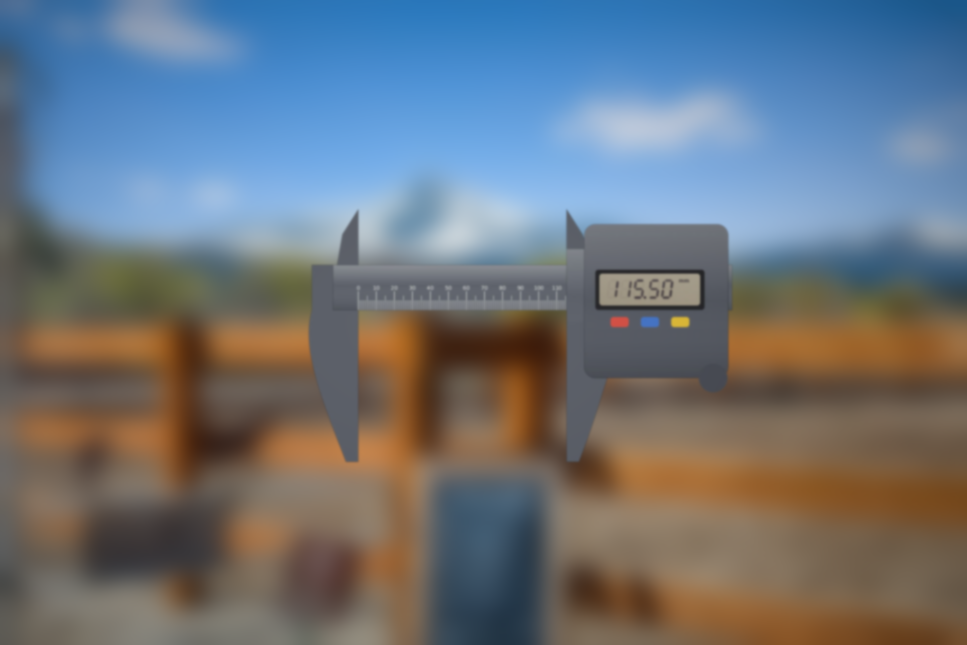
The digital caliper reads 115.50 mm
